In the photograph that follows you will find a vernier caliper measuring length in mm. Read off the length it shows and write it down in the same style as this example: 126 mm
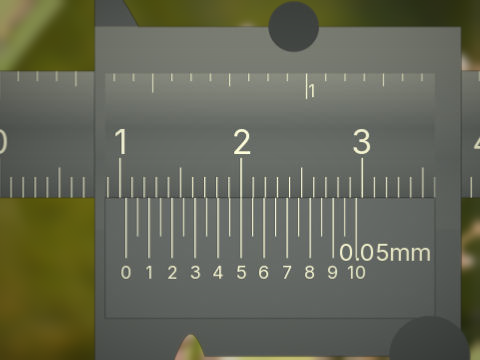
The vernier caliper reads 10.5 mm
